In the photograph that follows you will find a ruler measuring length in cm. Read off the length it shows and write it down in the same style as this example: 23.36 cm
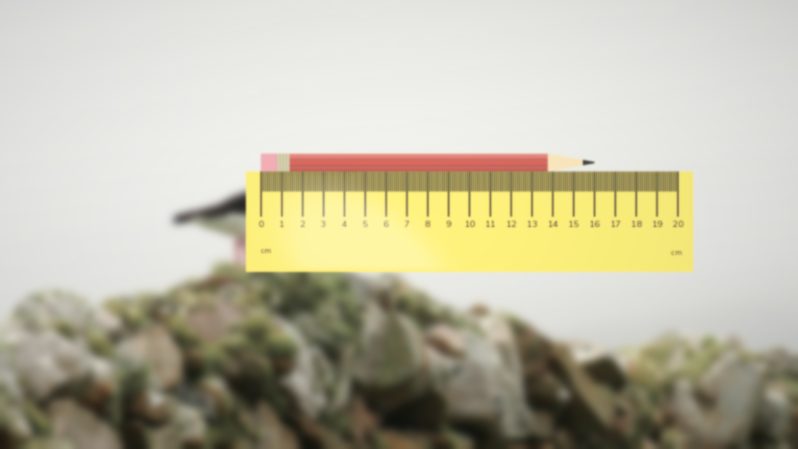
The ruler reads 16 cm
